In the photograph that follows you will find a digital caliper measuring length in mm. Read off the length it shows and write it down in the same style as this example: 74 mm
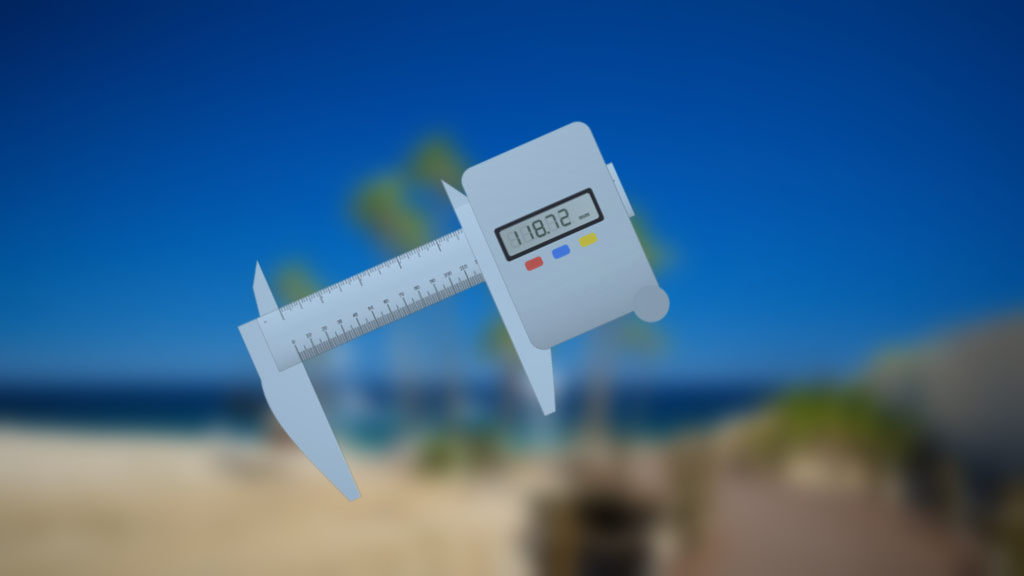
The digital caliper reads 118.72 mm
